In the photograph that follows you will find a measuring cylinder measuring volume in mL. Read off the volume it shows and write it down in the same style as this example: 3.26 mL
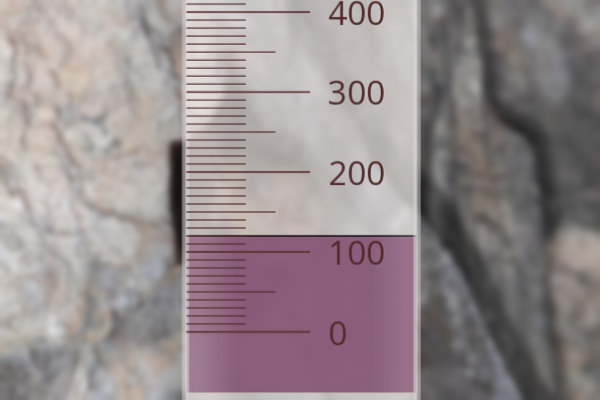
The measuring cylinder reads 120 mL
